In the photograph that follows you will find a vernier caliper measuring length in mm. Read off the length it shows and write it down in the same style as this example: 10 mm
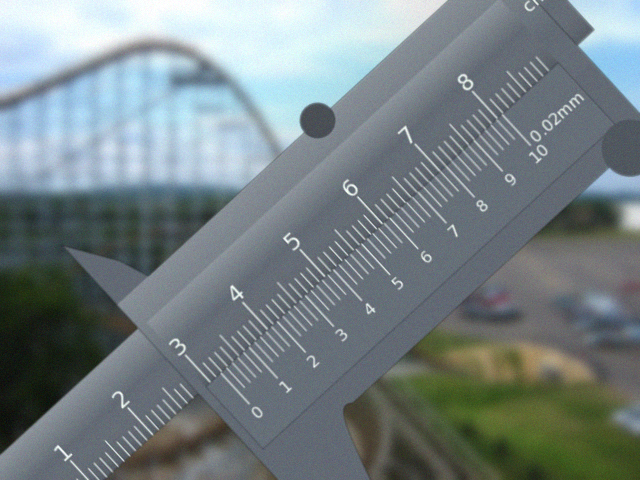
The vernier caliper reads 31.8 mm
